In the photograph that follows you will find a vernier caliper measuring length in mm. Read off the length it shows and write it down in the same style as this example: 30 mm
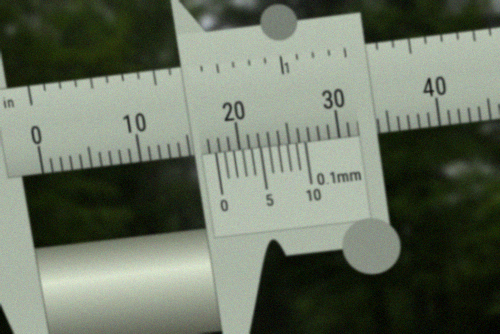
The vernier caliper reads 17.6 mm
